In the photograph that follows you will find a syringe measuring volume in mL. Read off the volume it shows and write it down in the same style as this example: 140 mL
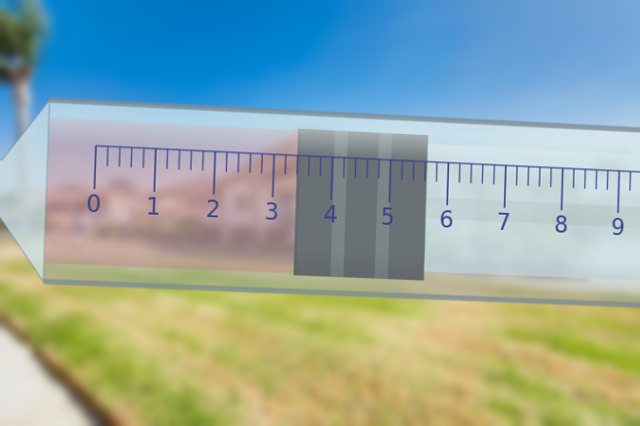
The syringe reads 3.4 mL
